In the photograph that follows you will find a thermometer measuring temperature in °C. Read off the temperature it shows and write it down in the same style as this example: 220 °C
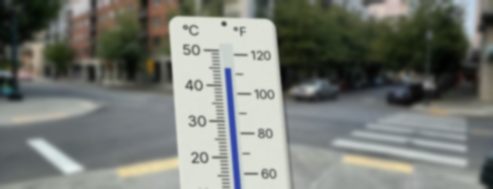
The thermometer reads 45 °C
